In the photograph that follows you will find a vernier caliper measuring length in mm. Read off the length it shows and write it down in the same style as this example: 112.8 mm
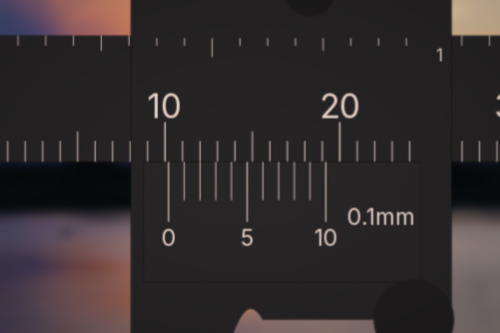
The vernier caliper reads 10.2 mm
